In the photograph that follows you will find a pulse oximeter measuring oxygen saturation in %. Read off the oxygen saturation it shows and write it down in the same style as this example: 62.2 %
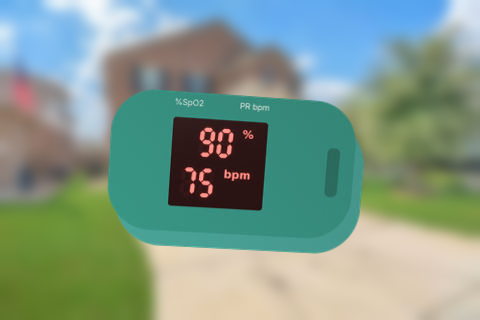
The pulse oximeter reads 90 %
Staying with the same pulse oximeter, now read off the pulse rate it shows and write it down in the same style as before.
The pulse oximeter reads 75 bpm
